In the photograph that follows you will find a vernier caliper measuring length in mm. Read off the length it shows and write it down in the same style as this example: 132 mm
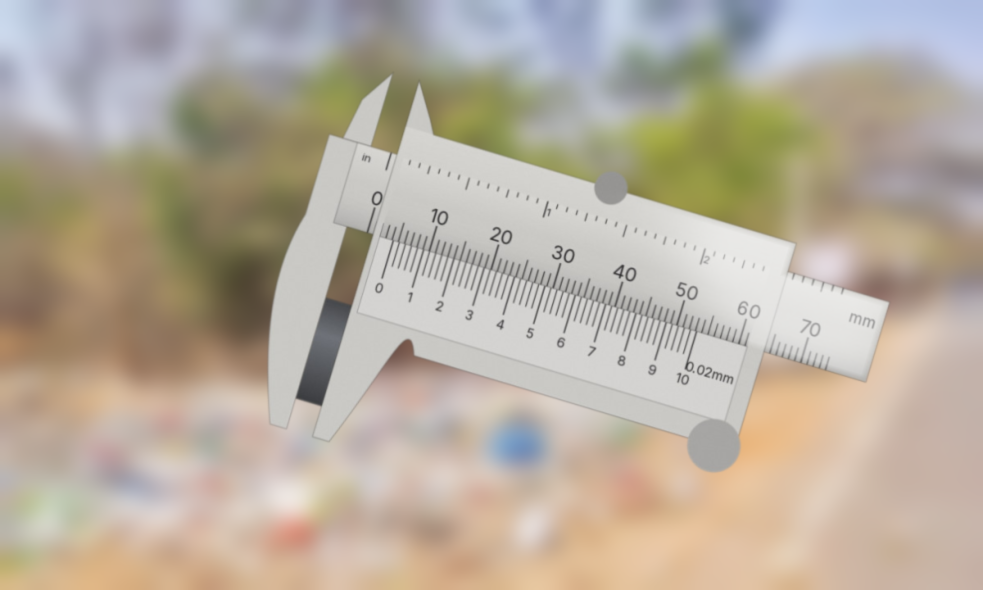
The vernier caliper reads 4.2 mm
